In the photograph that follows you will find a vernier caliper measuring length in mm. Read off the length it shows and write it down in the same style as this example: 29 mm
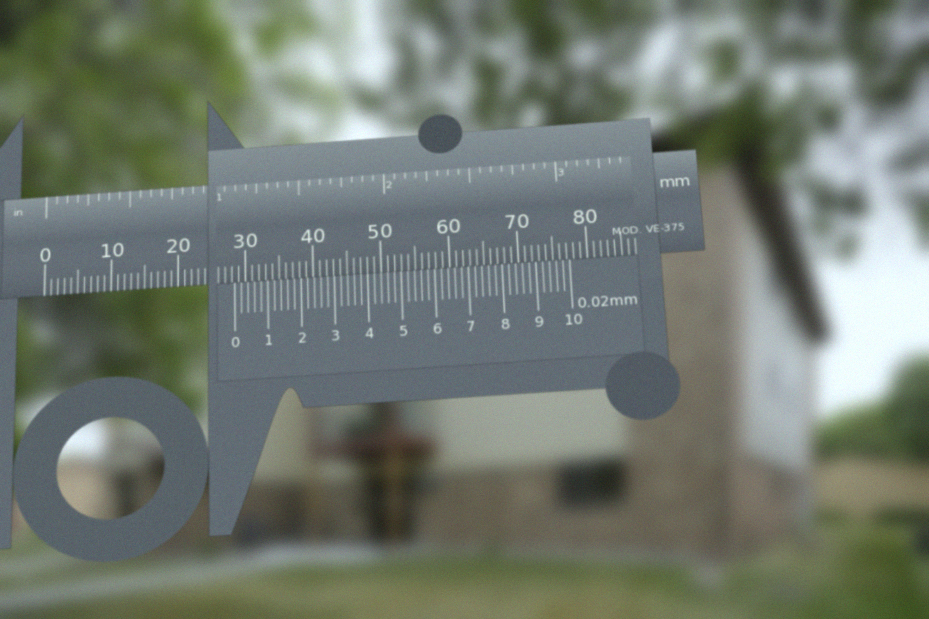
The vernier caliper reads 28.4 mm
